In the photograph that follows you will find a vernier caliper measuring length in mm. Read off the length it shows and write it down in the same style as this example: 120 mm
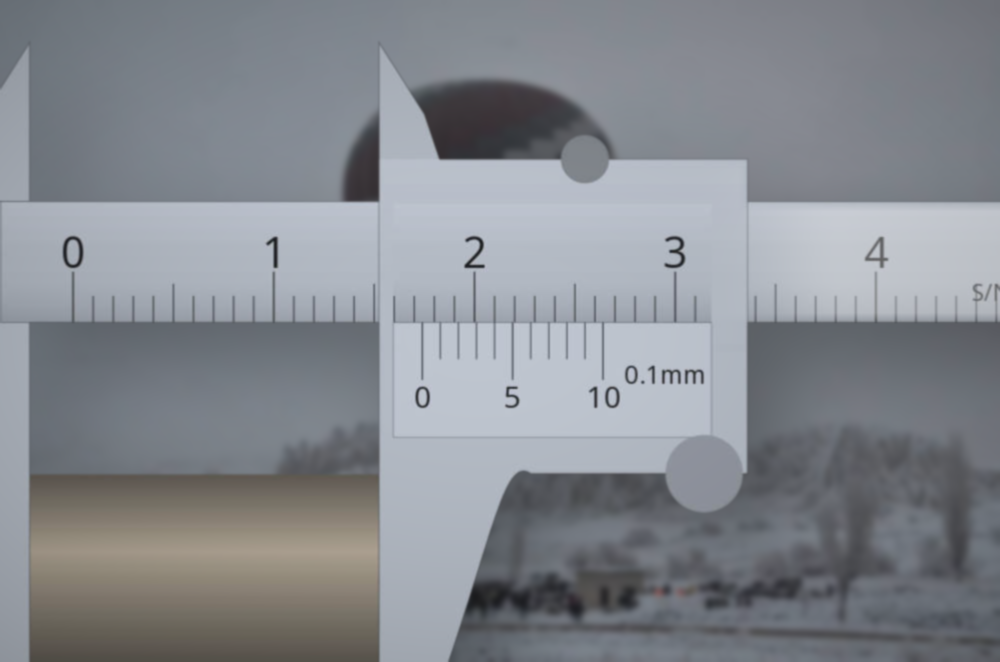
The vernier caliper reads 17.4 mm
